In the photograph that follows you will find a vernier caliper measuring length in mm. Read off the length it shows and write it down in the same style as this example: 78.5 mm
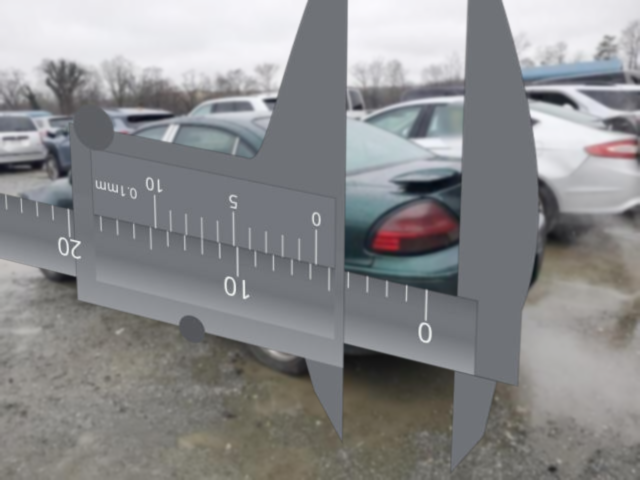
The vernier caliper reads 5.7 mm
